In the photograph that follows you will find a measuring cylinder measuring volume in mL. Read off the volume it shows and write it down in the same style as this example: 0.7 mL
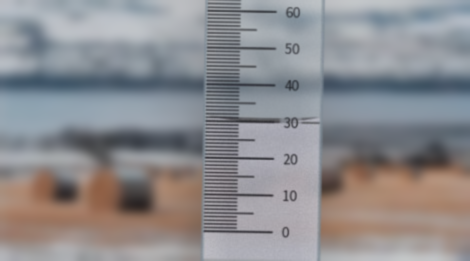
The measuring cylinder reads 30 mL
